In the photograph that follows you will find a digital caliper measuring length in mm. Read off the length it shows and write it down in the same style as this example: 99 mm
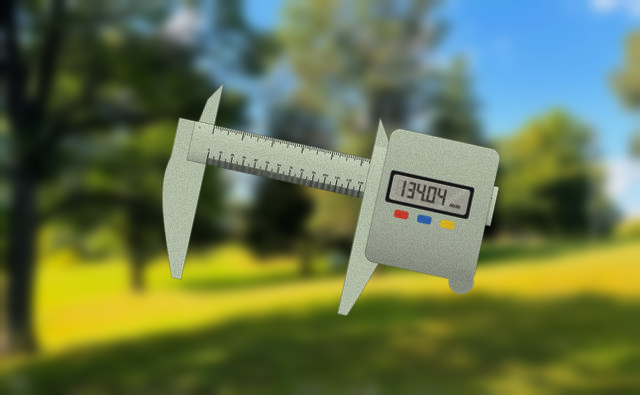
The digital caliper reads 134.04 mm
